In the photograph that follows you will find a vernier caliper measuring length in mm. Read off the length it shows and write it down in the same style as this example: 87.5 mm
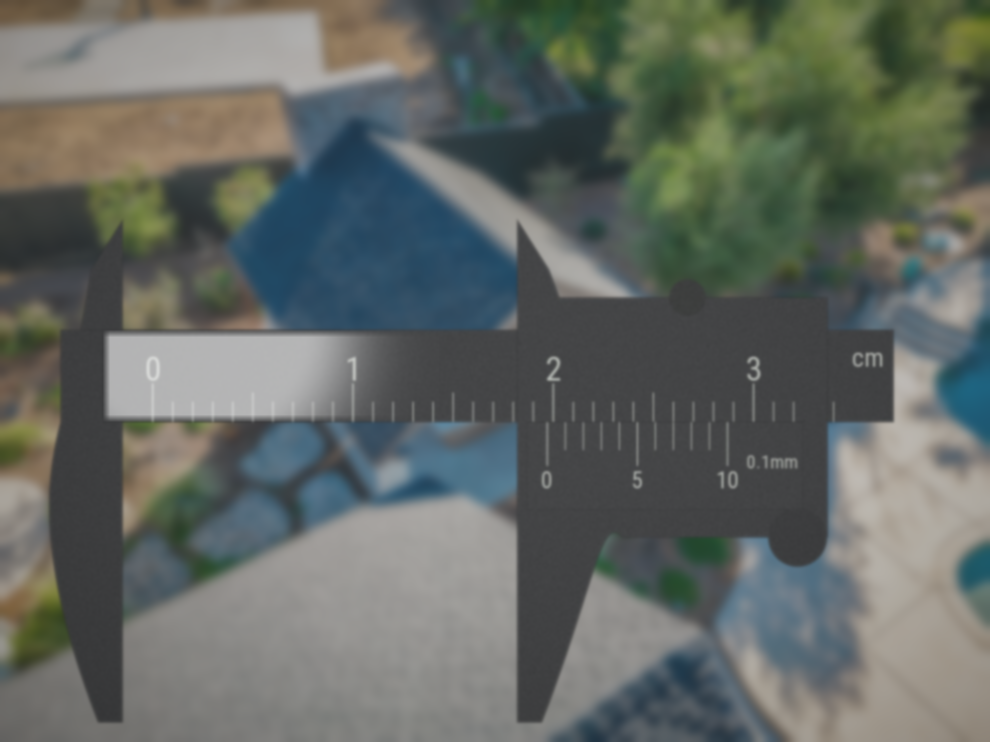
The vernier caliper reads 19.7 mm
